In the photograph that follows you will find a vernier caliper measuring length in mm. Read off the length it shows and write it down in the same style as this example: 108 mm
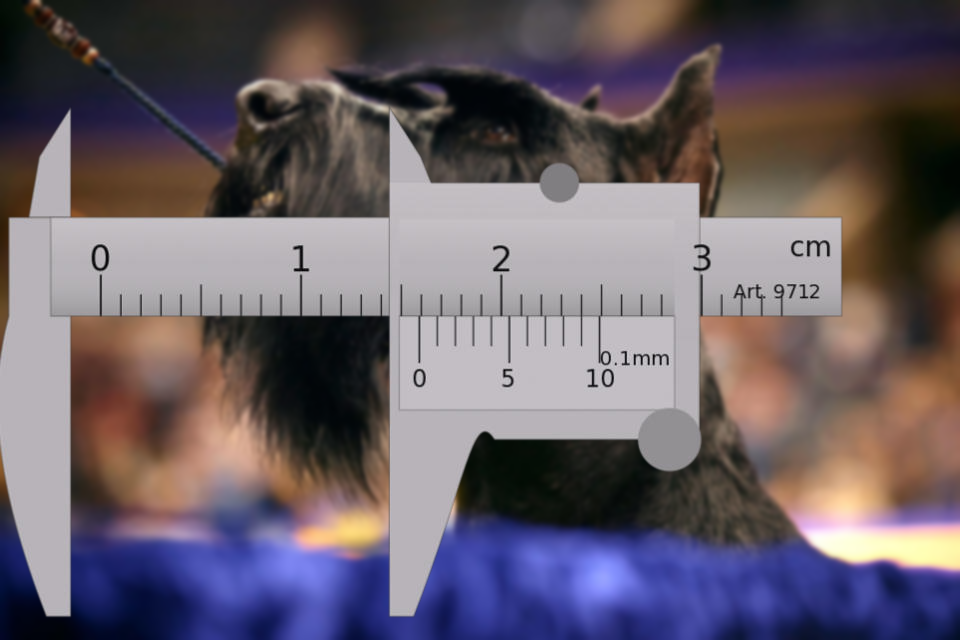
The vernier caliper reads 15.9 mm
